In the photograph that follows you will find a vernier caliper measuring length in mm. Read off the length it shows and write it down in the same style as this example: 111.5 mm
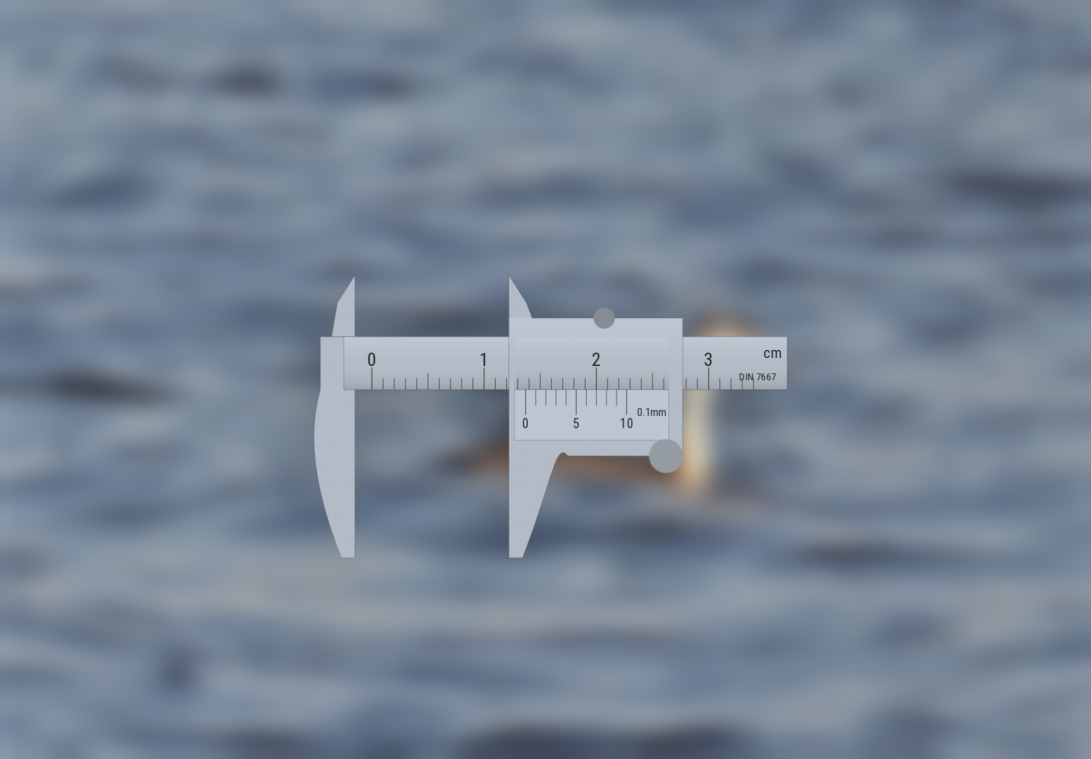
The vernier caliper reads 13.7 mm
